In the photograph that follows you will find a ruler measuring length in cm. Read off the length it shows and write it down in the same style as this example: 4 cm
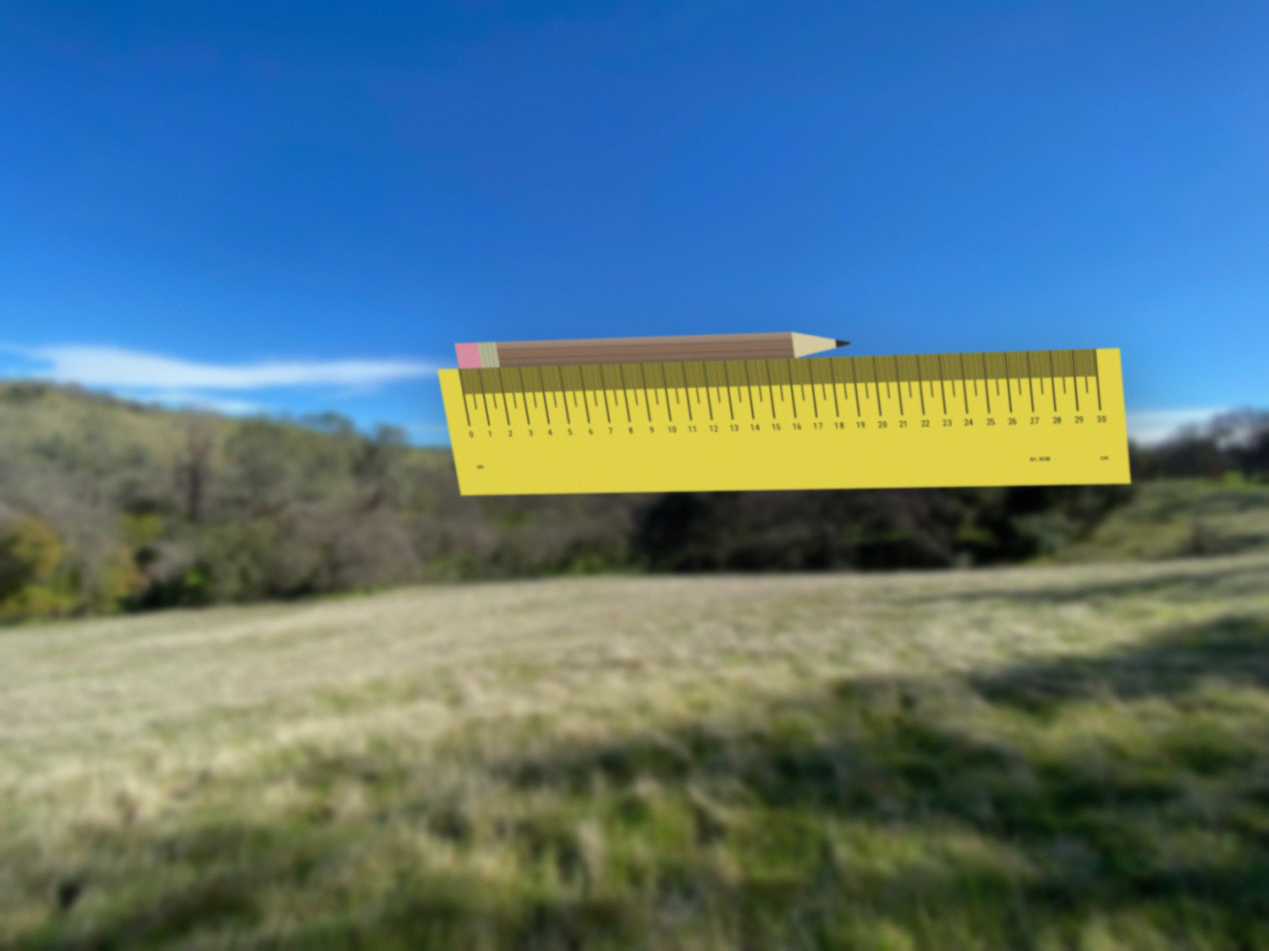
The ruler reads 19 cm
